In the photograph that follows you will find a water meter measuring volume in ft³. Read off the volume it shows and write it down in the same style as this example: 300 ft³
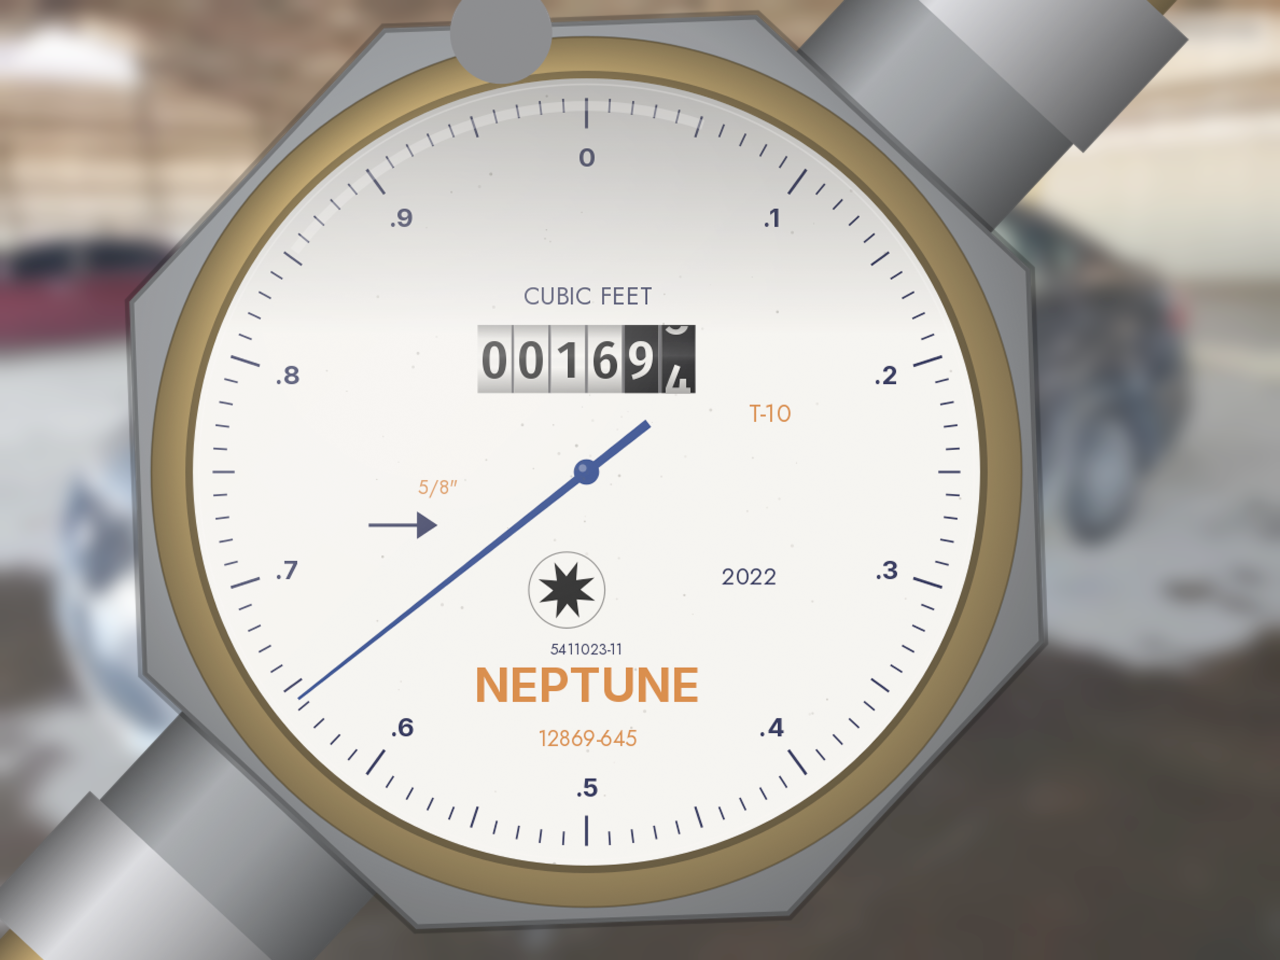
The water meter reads 1693.64 ft³
